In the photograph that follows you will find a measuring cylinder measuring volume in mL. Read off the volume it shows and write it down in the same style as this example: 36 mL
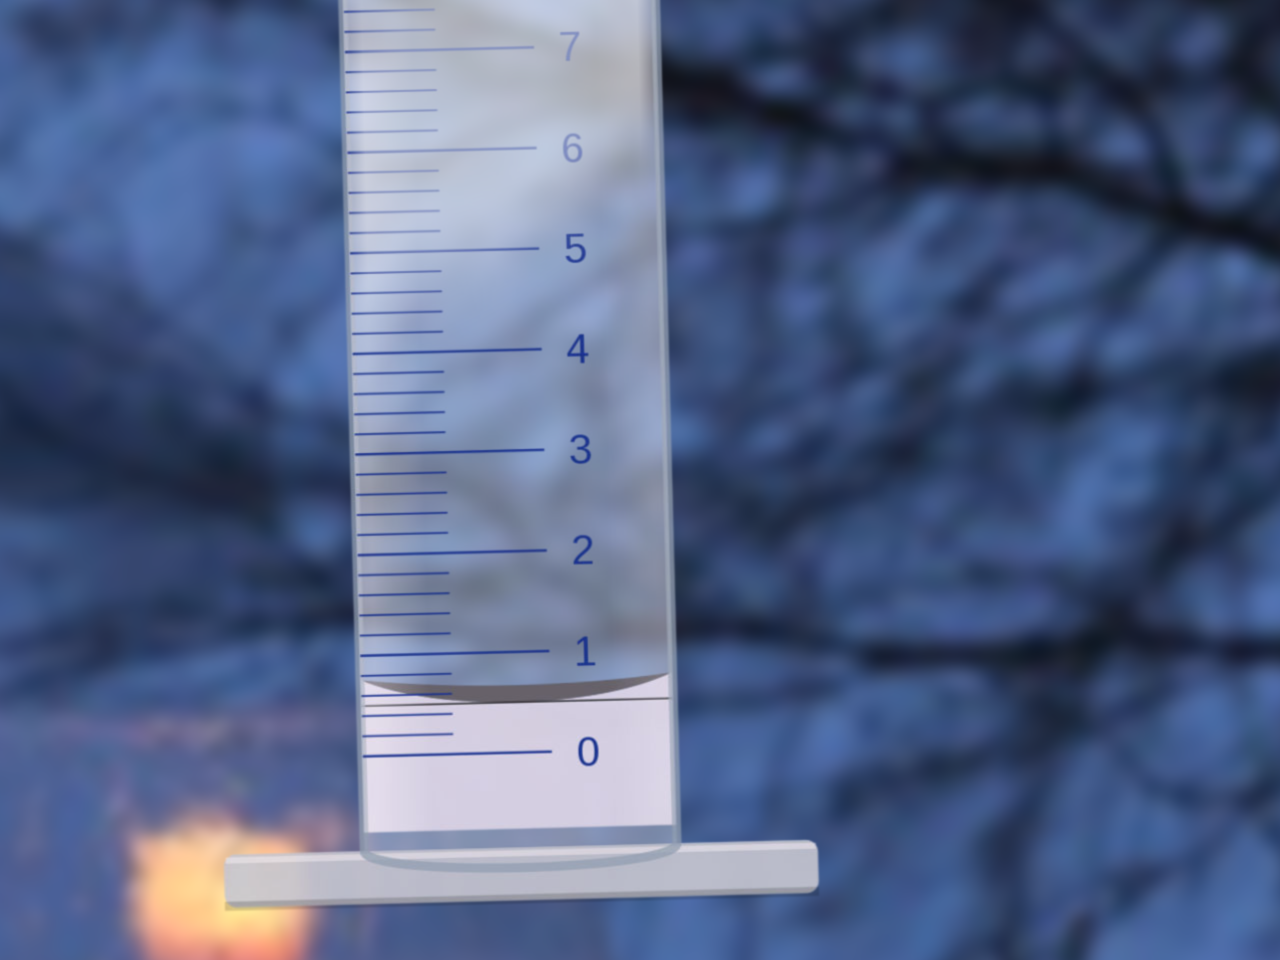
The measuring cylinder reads 0.5 mL
